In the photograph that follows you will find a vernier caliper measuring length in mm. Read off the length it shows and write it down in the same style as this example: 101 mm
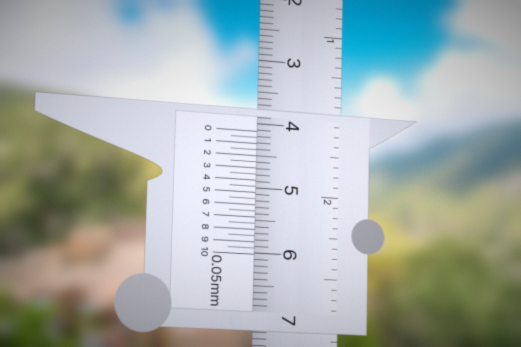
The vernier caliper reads 41.2 mm
